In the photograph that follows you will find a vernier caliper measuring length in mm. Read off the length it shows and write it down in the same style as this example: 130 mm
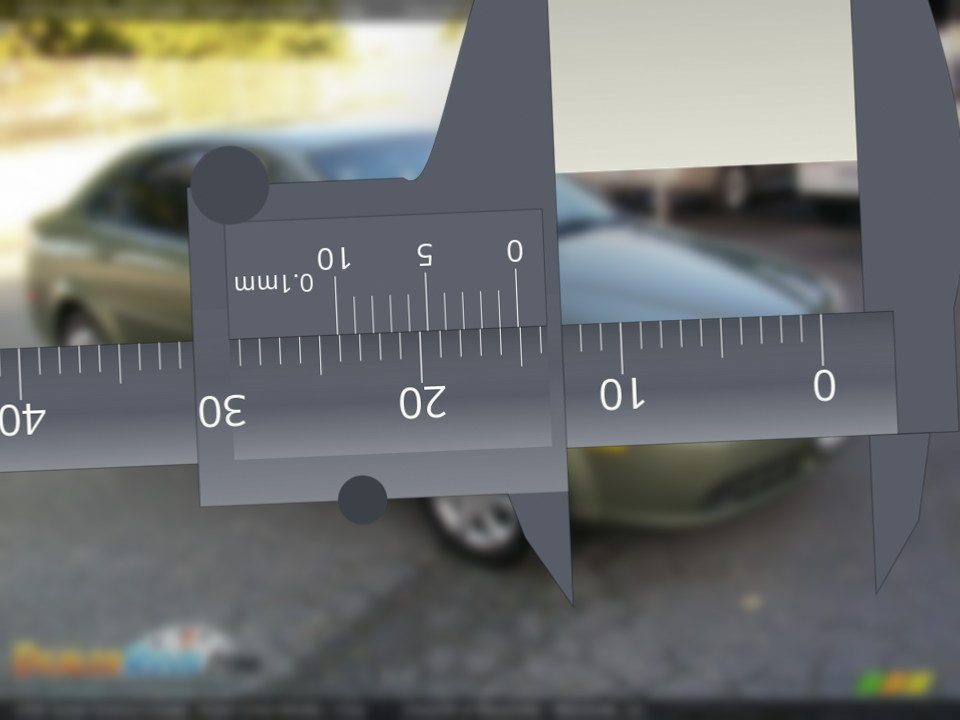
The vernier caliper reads 15.1 mm
